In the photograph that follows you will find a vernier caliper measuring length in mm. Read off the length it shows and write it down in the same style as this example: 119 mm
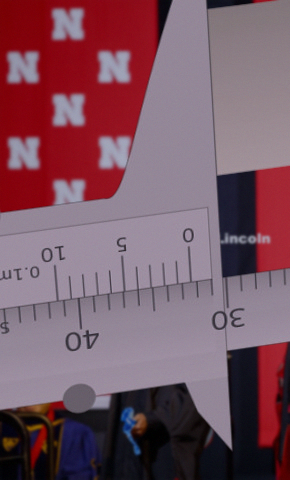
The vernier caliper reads 32.4 mm
